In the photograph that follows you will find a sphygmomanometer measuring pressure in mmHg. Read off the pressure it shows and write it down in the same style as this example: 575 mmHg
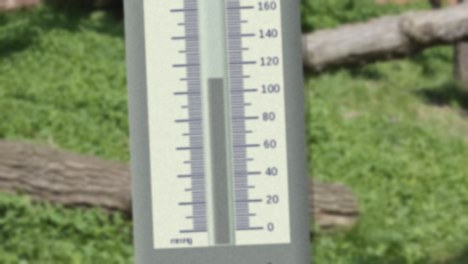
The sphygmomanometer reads 110 mmHg
